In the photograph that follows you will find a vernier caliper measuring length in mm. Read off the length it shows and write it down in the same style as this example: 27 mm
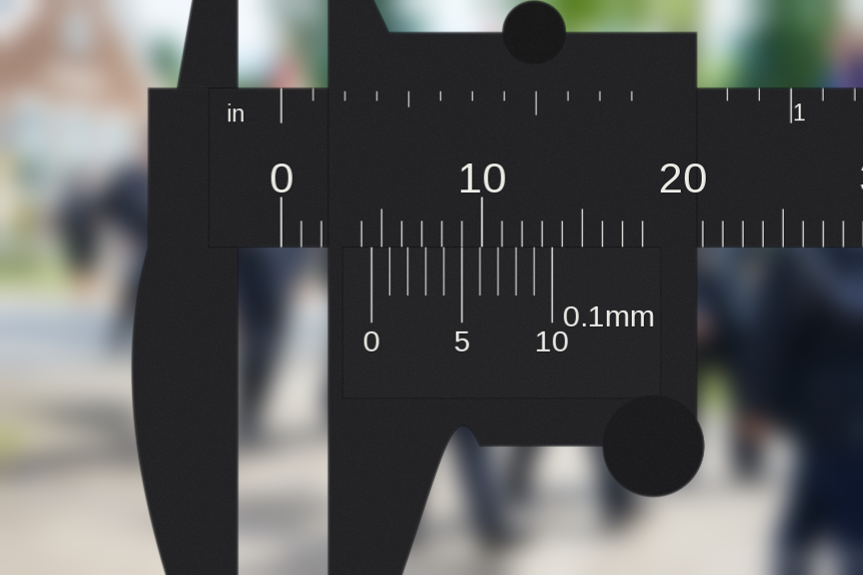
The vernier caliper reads 4.5 mm
